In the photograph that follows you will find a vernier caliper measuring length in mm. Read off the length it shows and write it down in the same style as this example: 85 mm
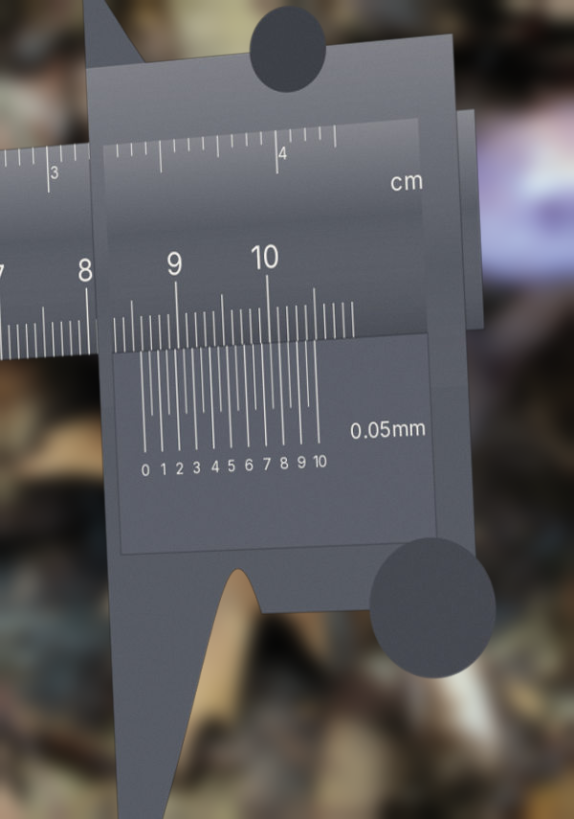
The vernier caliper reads 85.8 mm
